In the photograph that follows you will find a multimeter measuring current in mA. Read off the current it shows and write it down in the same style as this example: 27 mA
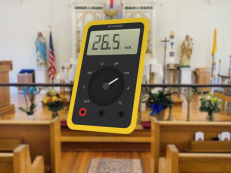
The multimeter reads 26.5 mA
